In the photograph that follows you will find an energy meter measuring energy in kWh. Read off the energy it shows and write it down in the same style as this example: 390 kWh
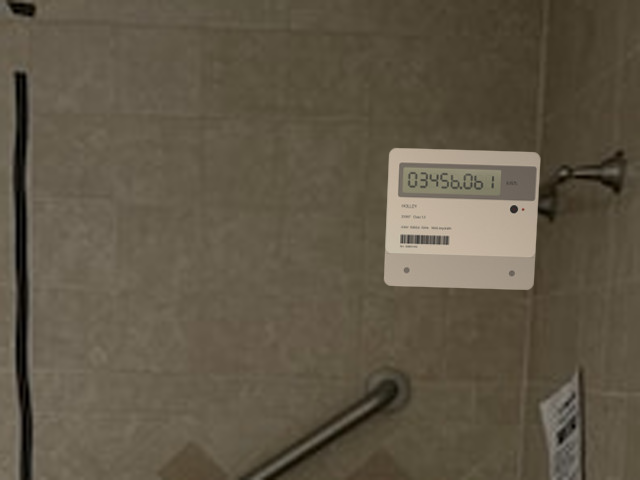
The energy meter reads 3456.061 kWh
